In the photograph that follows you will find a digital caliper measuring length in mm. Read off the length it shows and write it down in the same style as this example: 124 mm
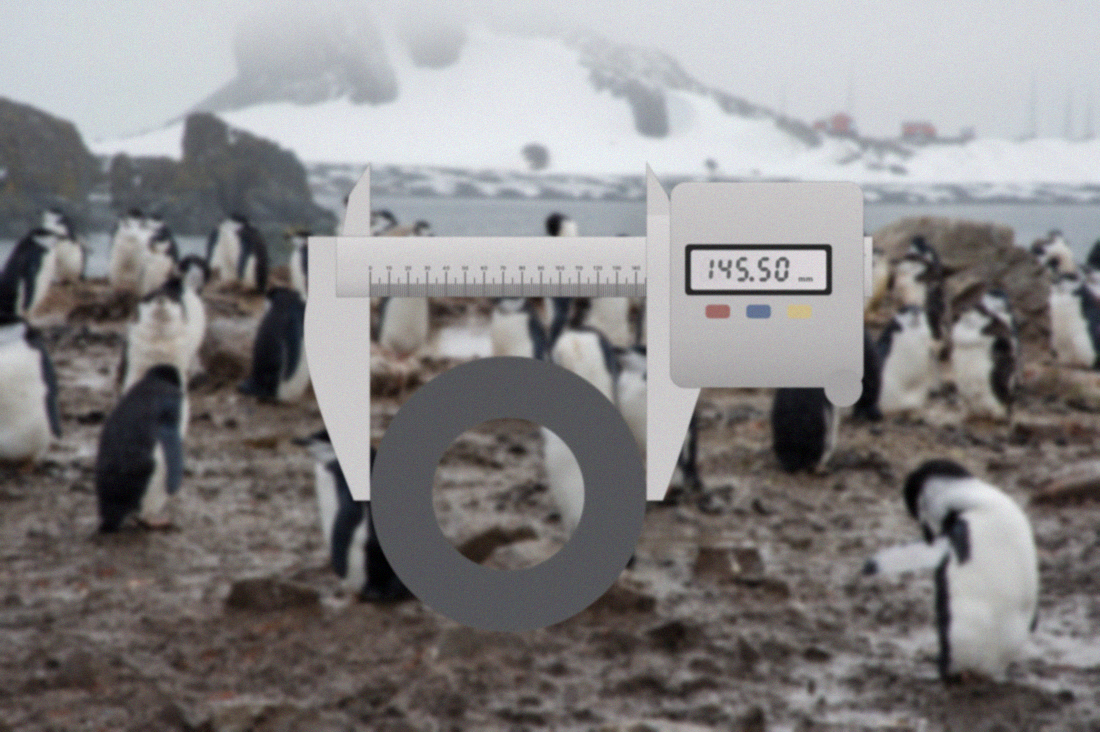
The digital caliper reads 145.50 mm
